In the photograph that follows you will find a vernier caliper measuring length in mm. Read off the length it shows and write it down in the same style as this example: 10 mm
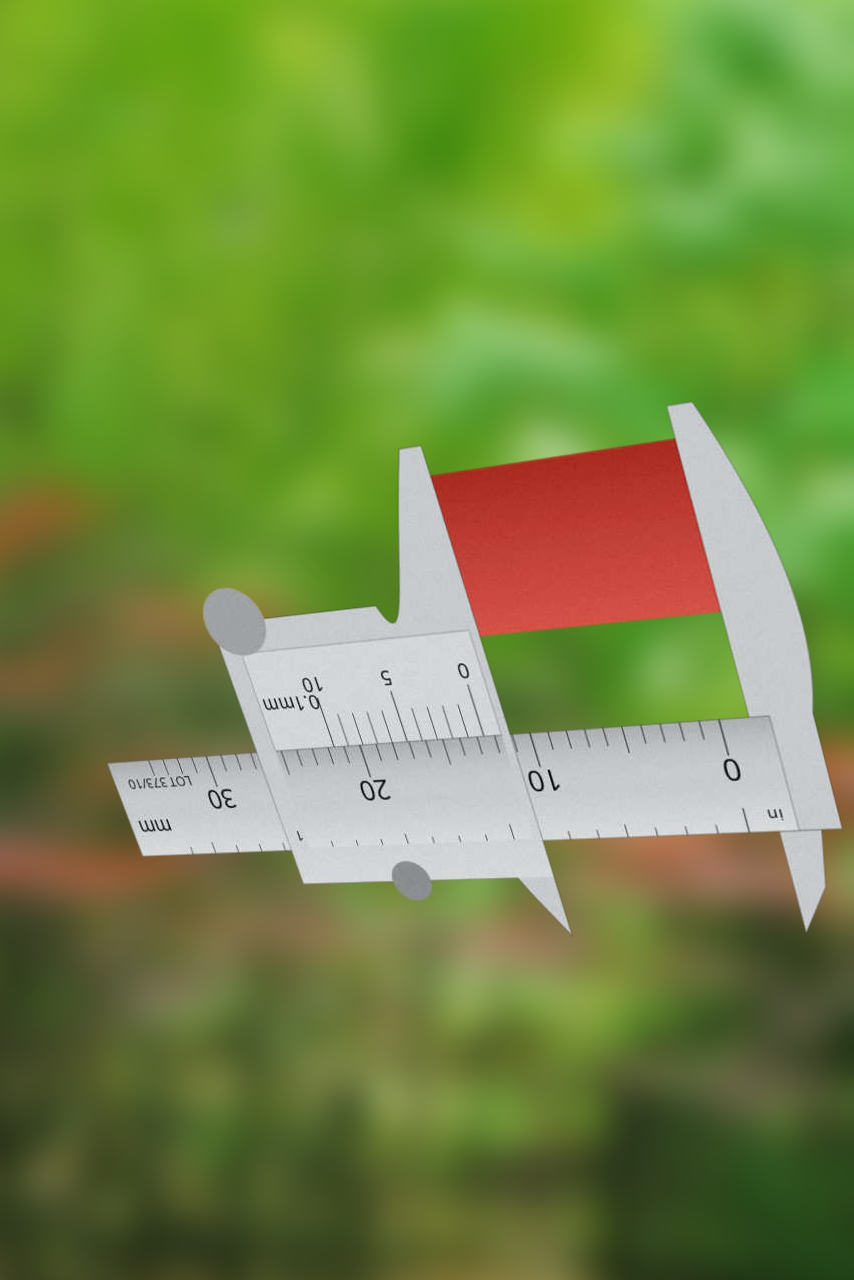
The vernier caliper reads 12.6 mm
